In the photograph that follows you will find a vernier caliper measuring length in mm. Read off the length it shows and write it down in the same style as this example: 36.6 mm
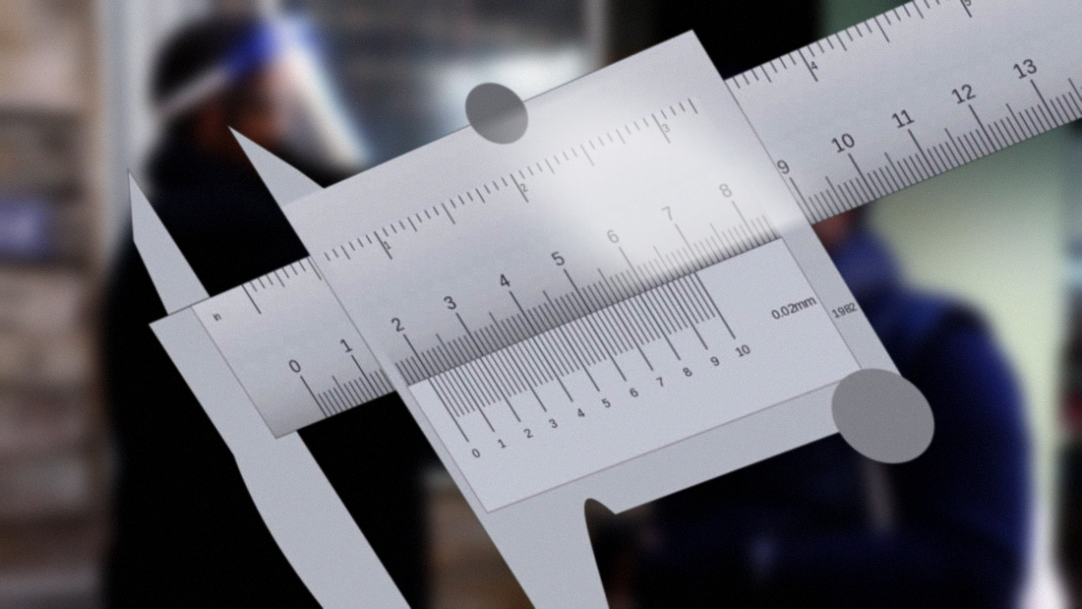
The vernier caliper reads 19.5 mm
